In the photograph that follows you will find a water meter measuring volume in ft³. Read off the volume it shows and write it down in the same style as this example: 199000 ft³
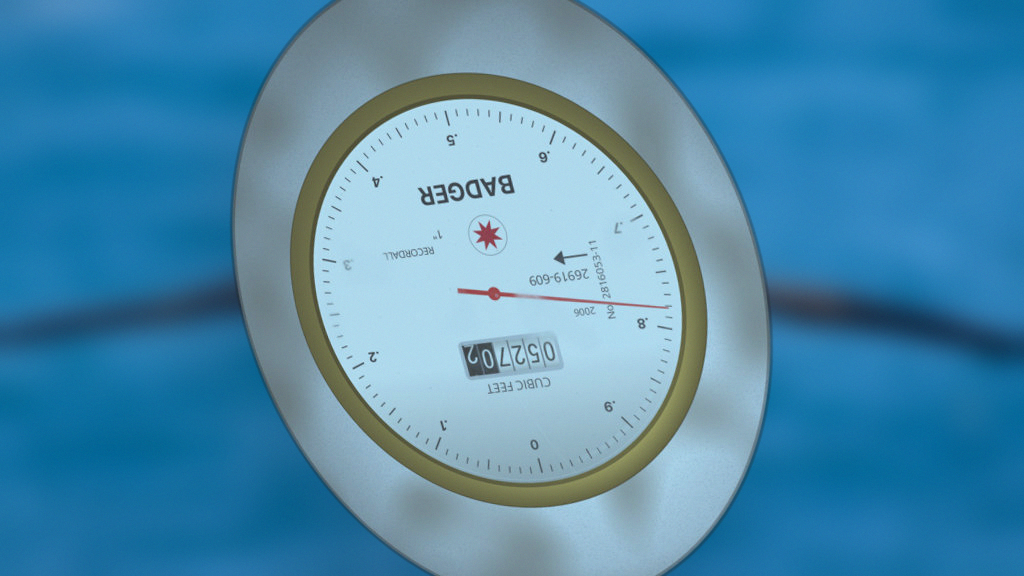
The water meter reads 52701.78 ft³
